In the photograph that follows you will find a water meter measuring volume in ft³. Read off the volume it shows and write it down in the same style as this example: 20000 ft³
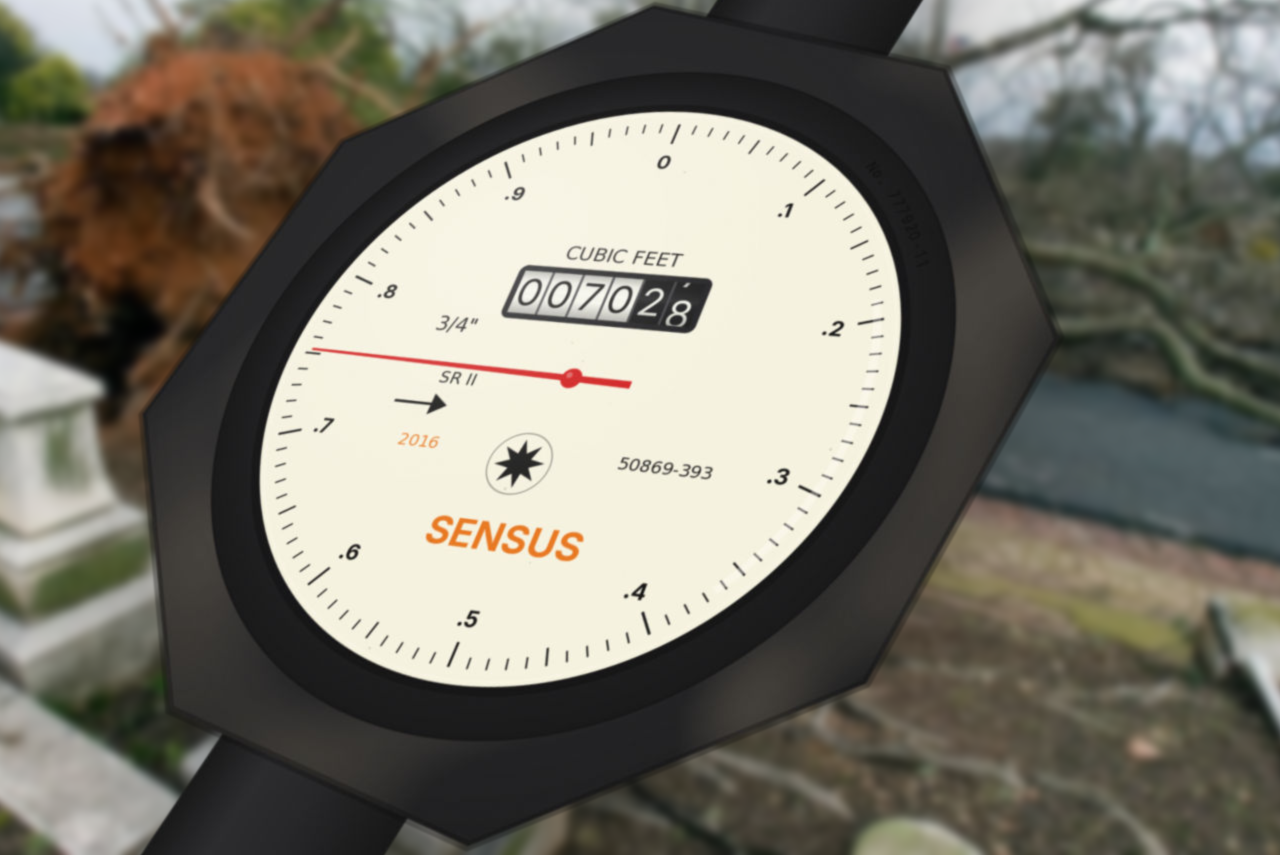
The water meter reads 7027.75 ft³
